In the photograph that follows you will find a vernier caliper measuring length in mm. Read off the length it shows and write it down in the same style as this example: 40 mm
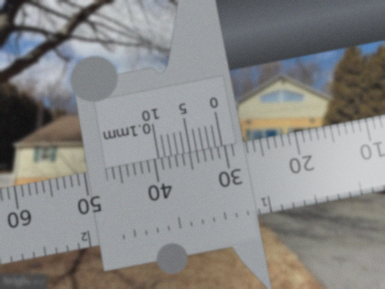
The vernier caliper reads 30.4 mm
